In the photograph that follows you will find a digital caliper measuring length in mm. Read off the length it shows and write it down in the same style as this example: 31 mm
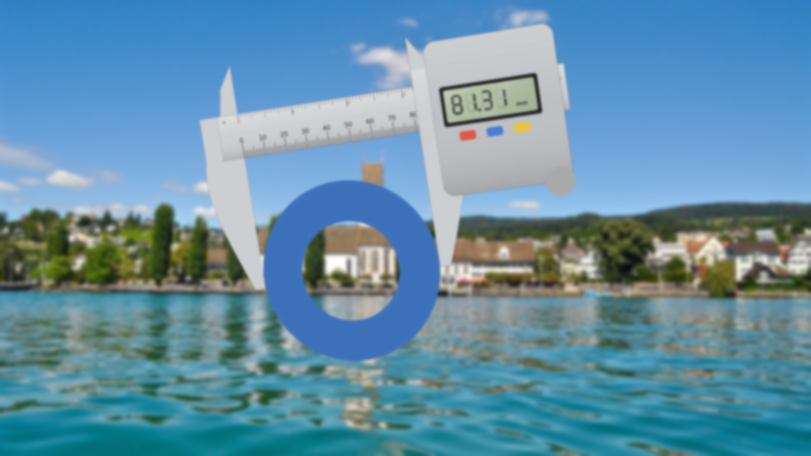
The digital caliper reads 81.31 mm
